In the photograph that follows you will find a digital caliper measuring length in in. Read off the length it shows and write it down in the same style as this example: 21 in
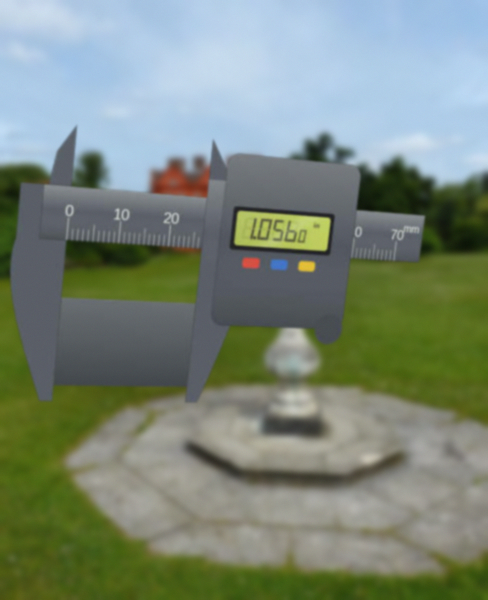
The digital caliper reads 1.0560 in
